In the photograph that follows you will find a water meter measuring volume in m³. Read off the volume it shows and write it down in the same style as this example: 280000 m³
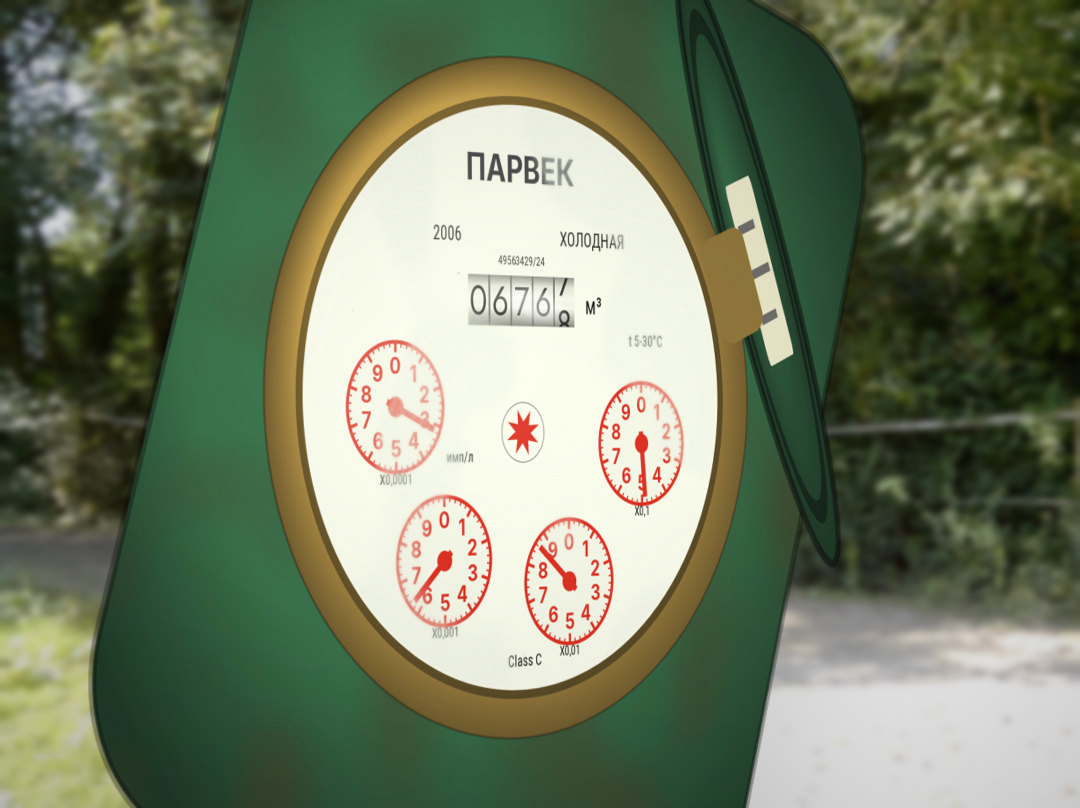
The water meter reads 6767.4863 m³
